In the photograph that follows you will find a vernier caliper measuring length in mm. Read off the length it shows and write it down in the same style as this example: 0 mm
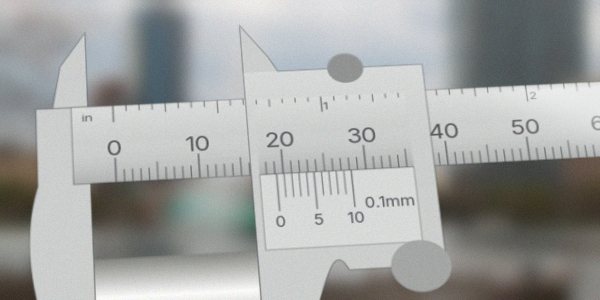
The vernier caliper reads 19.2 mm
